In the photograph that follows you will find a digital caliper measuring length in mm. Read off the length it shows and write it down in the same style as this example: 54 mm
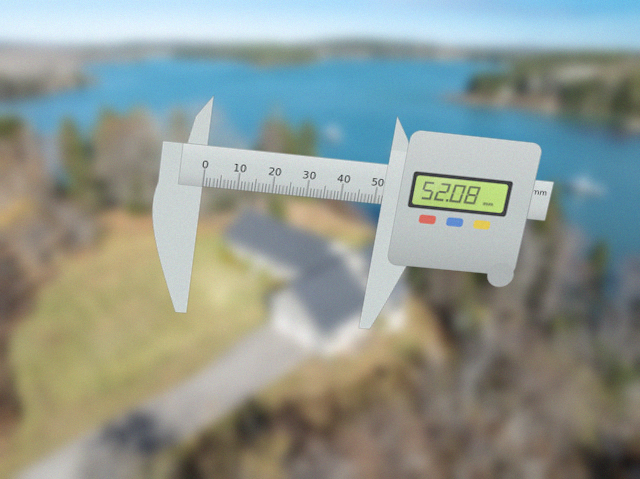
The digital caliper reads 52.08 mm
